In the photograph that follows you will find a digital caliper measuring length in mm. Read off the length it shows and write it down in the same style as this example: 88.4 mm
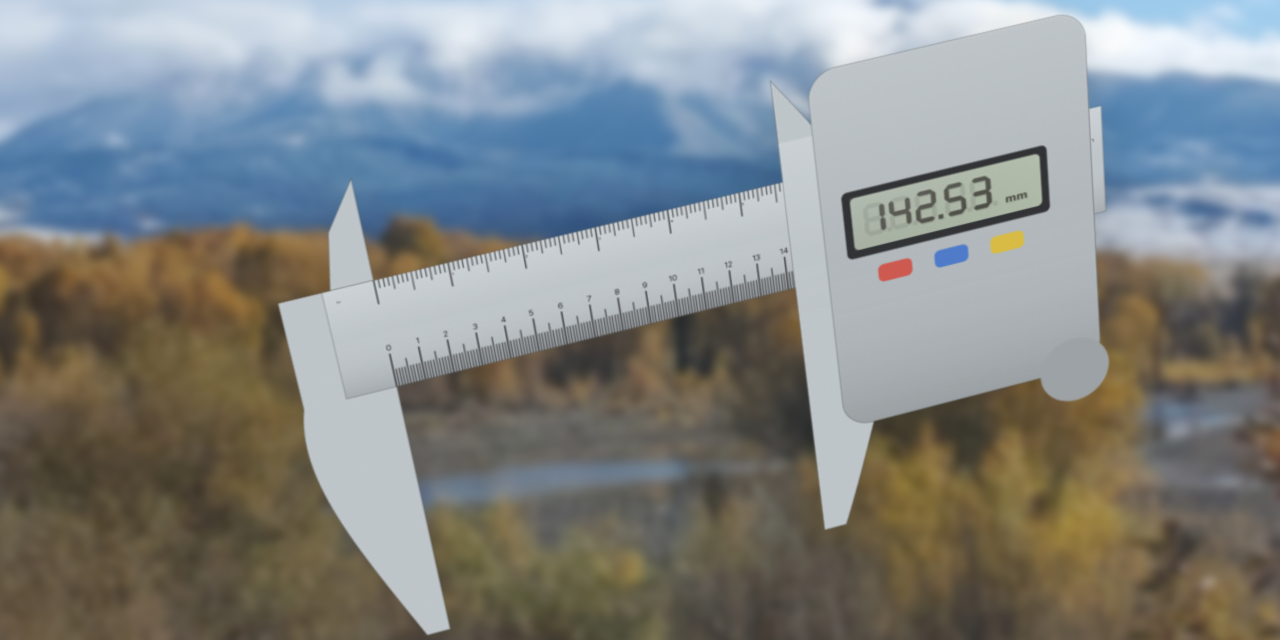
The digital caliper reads 142.53 mm
